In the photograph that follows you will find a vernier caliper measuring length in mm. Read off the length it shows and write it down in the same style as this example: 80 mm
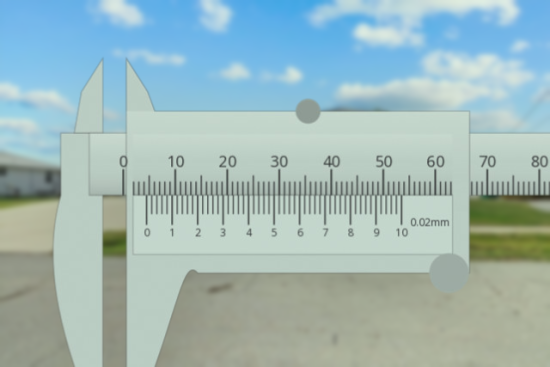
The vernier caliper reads 4.5 mm
